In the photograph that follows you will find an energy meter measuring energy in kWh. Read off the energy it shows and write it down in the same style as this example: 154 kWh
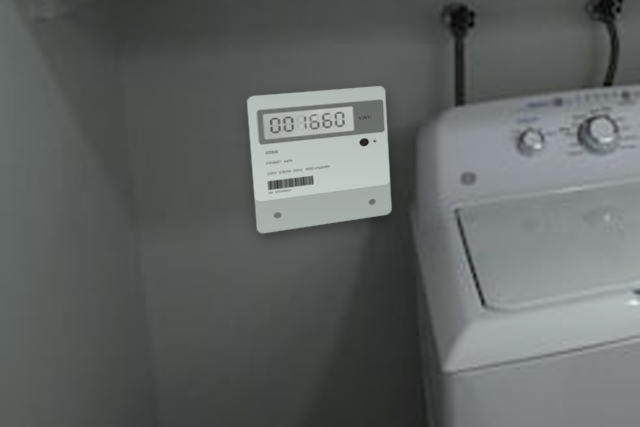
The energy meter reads 1660 kWh
